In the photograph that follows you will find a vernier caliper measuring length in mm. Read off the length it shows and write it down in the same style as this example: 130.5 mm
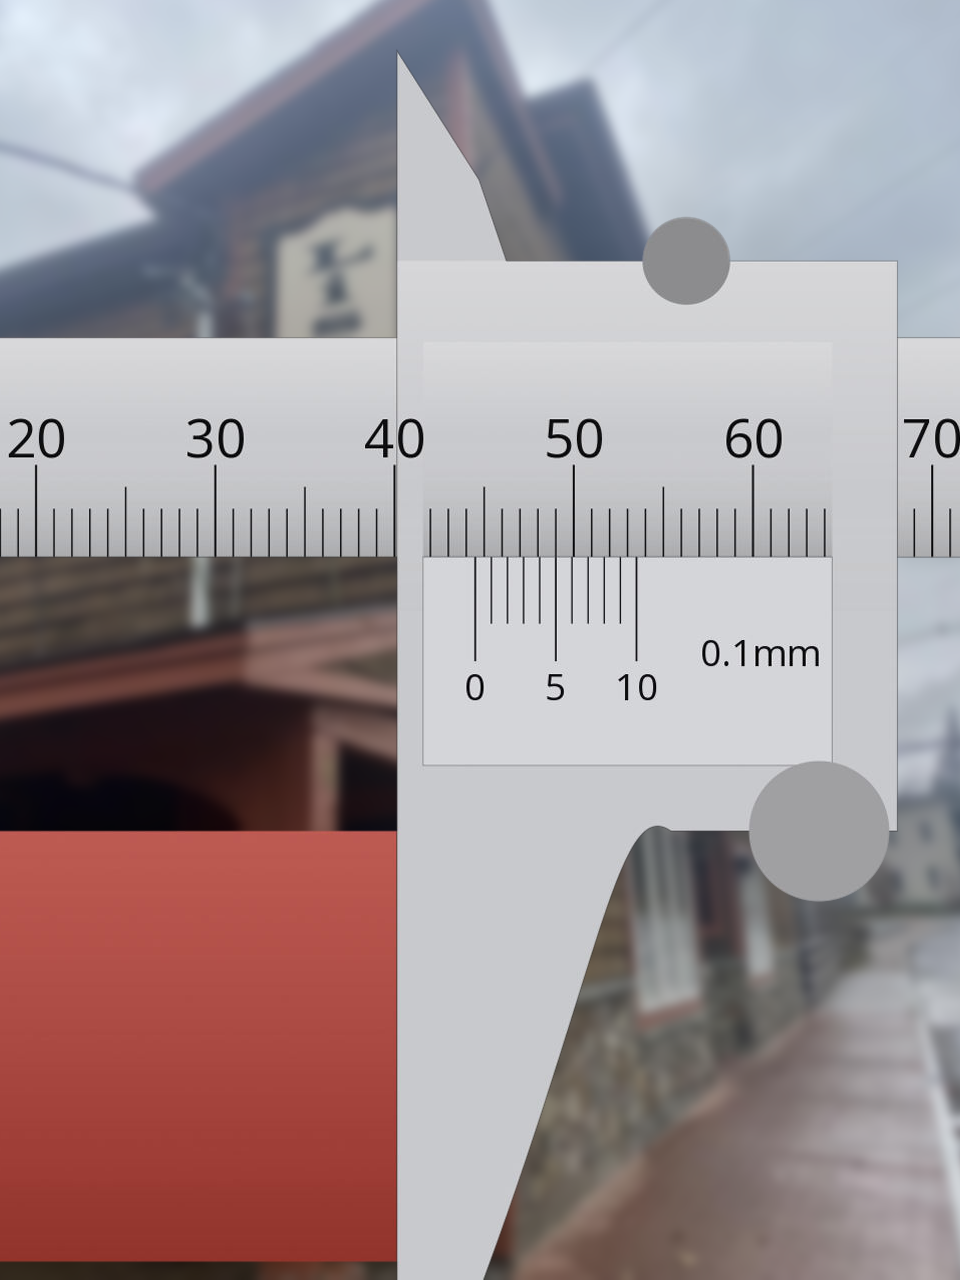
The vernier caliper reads 44.5 mm
